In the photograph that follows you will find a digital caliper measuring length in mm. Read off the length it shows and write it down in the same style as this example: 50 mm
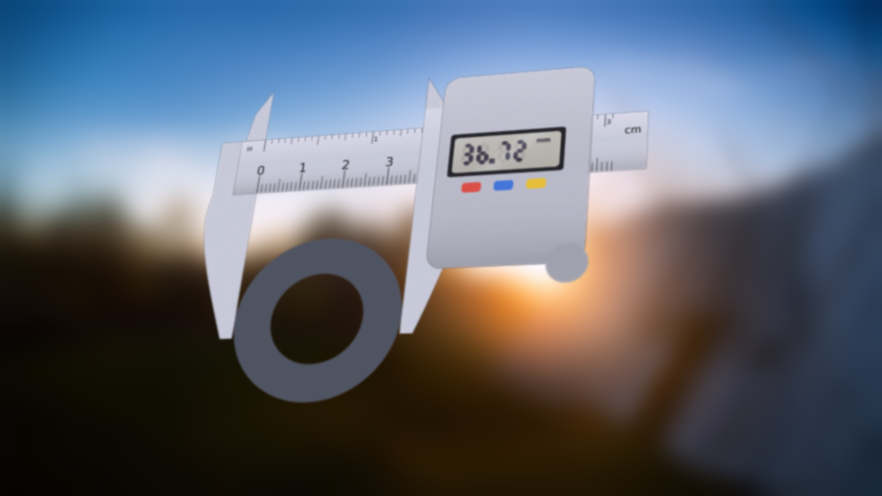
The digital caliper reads 36.72 mm
